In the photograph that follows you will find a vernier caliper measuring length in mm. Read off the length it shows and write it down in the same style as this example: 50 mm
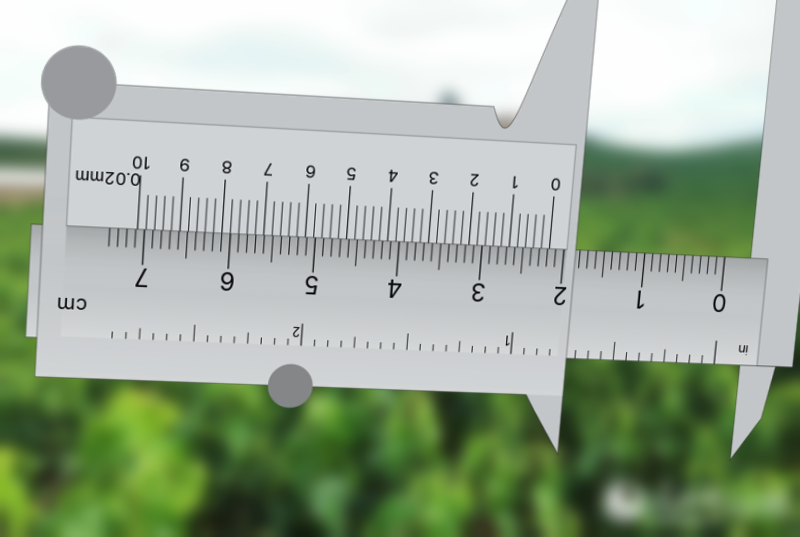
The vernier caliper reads 21.8 mm
